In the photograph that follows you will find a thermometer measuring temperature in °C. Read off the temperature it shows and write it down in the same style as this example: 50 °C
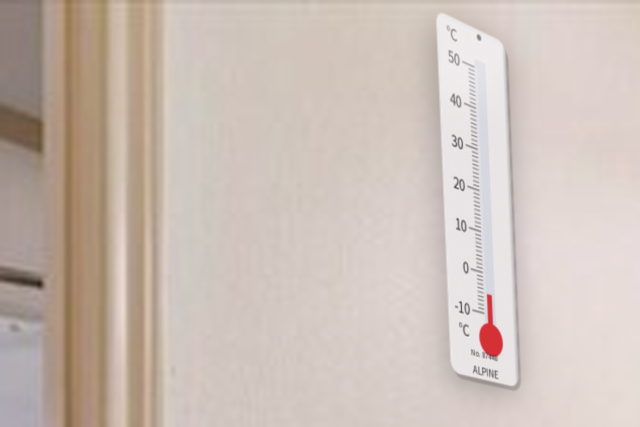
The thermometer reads -5 °C
